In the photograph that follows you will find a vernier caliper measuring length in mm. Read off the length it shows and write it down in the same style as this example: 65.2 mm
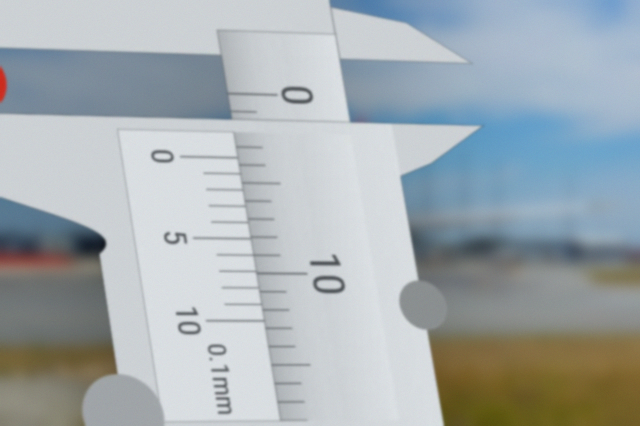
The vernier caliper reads 3.6 mm
